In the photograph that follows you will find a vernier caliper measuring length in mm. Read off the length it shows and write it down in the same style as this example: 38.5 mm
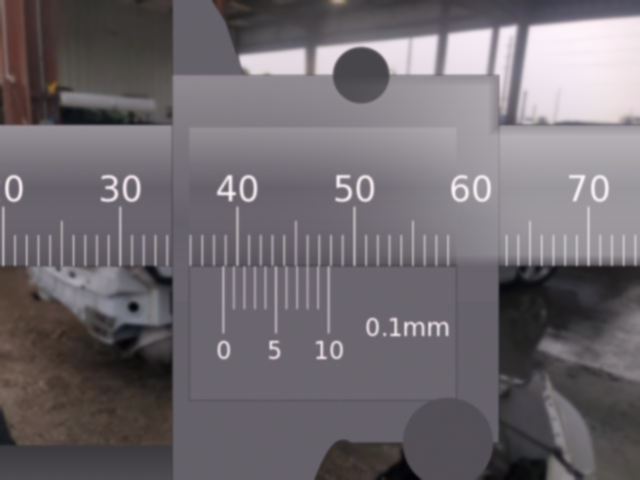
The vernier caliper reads 38.8 mm
